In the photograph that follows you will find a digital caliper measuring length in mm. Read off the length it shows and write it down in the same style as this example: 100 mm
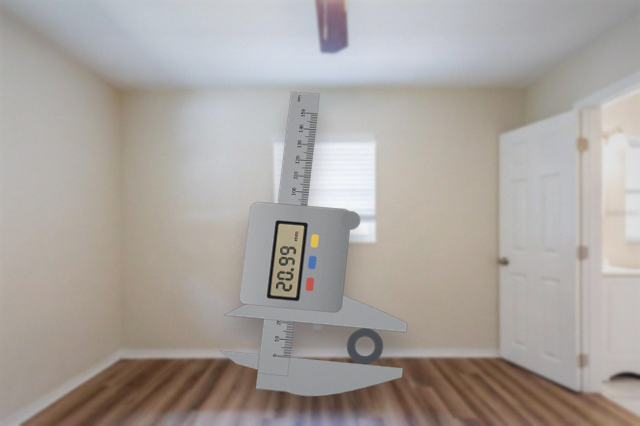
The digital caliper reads 20.99 mm
